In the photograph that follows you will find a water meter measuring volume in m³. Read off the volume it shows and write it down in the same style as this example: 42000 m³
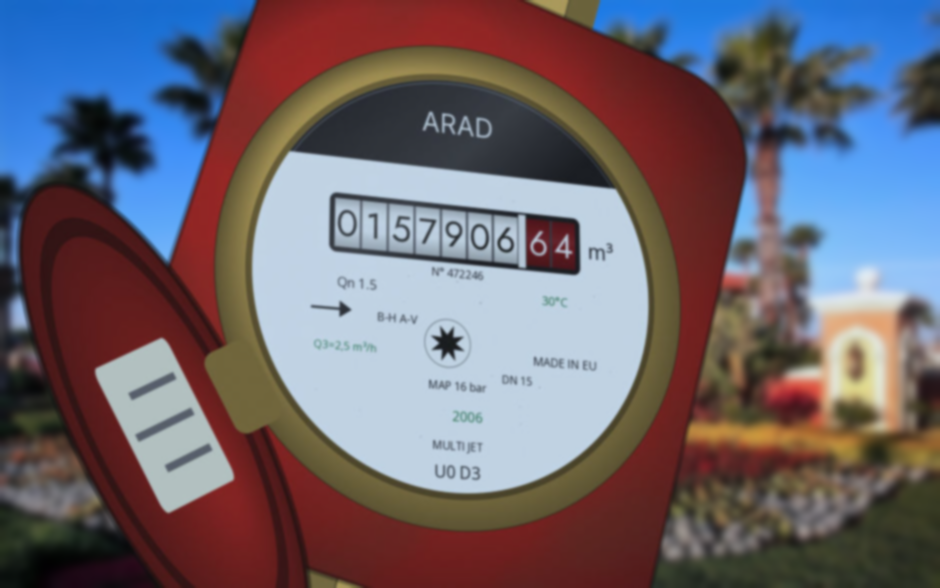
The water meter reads 157906.64 m³
